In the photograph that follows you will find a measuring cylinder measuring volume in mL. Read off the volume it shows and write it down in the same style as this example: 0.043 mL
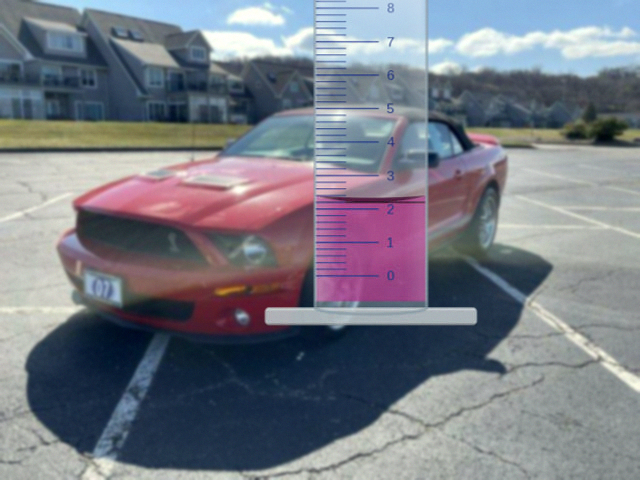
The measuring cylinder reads 2.2 mL
